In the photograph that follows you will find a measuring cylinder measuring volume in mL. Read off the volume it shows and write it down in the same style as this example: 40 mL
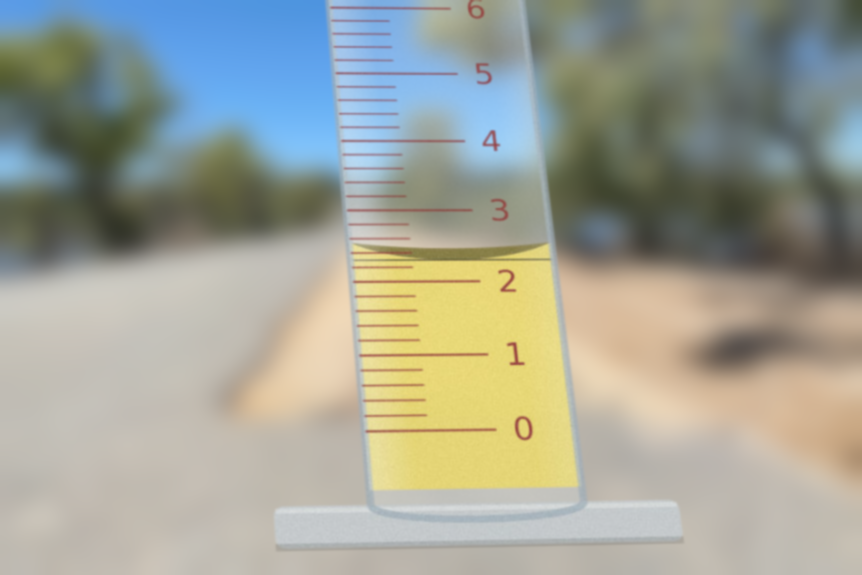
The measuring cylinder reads 2.3 mL
